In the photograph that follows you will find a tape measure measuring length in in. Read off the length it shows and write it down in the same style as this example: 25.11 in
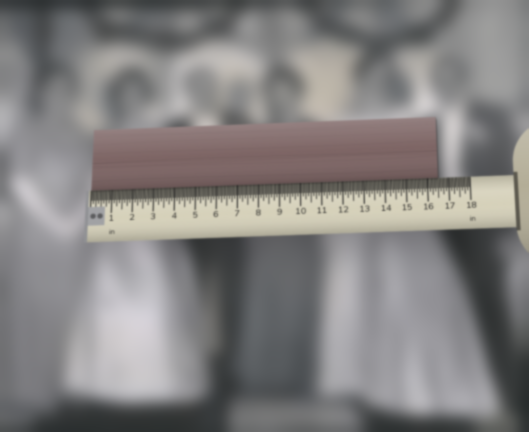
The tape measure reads 16.5 in
